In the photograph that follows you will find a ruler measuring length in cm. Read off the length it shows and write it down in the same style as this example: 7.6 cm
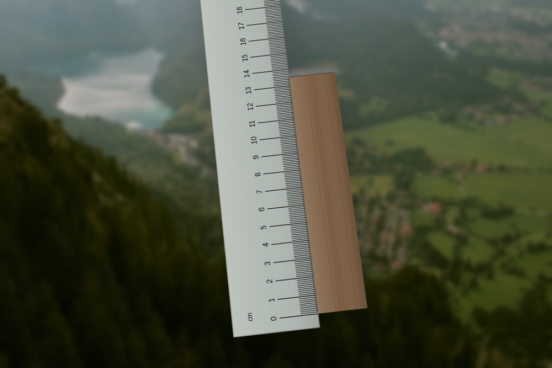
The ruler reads 13.5 cm
